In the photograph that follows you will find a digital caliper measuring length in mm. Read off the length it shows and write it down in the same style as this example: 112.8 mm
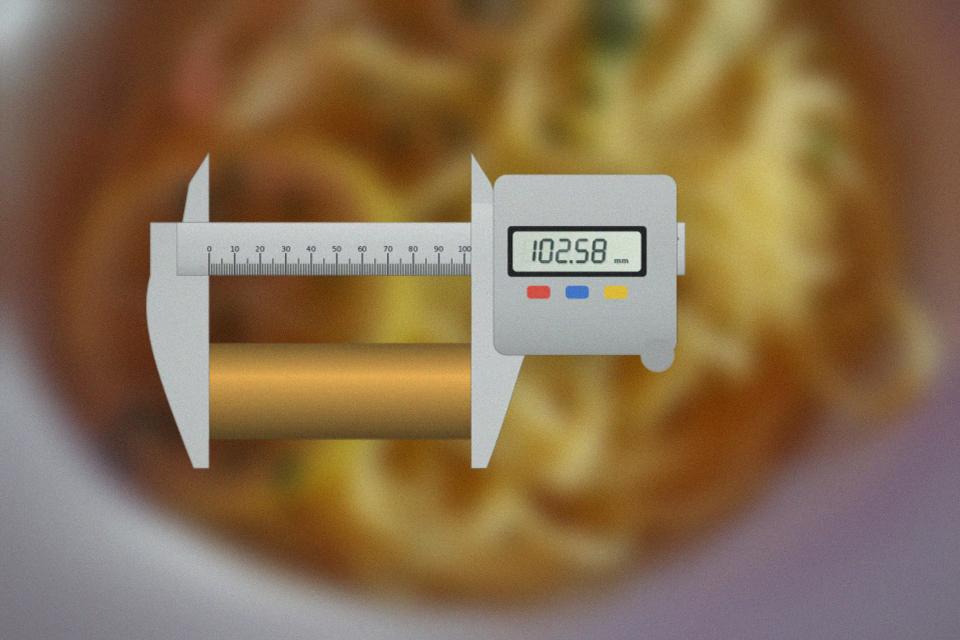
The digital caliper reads 102.58 mm
